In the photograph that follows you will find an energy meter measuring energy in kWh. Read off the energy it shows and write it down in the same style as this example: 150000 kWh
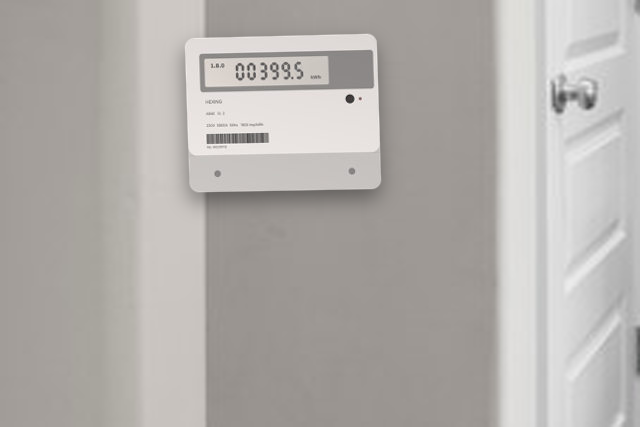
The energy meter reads 399.5 kWh
